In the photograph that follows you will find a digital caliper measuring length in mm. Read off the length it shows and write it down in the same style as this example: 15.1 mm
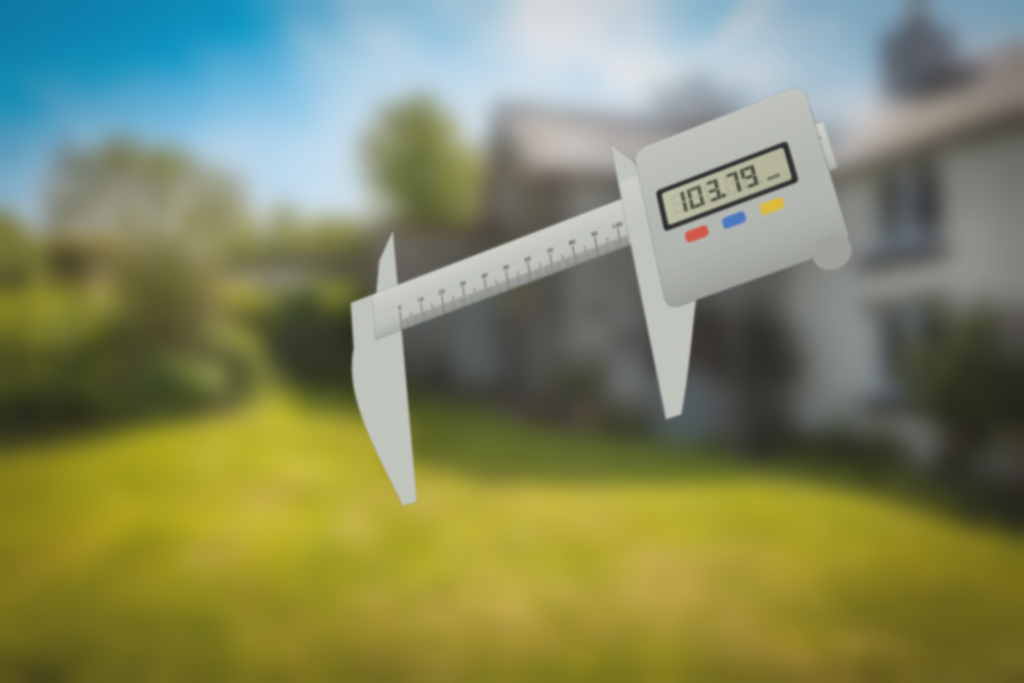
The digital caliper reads 103.79 mm
